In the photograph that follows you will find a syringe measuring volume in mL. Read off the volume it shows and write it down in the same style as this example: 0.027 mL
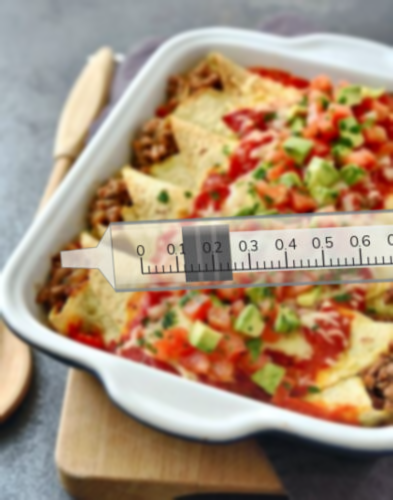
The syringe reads 0.12 mL
